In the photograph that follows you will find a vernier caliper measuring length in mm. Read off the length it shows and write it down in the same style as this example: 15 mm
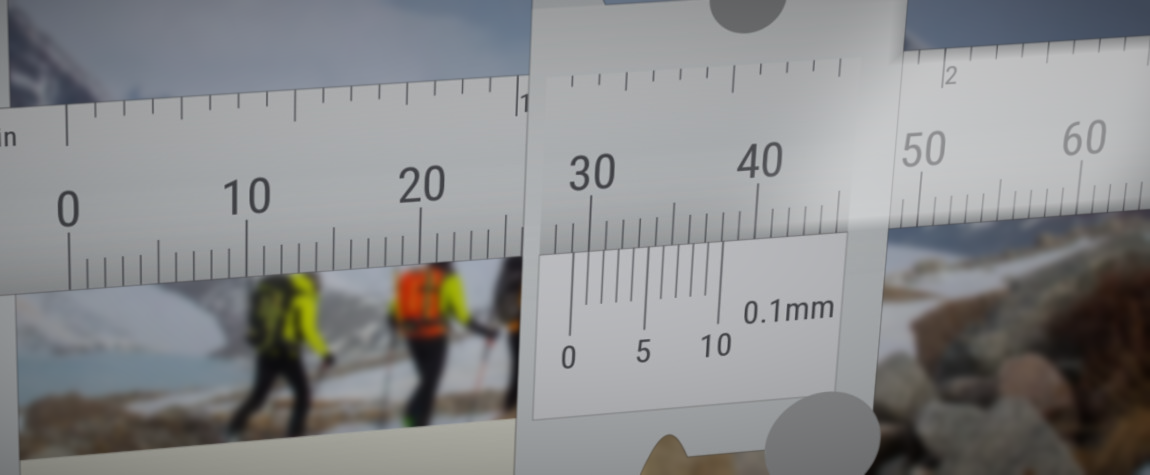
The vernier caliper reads 29.1 mm
